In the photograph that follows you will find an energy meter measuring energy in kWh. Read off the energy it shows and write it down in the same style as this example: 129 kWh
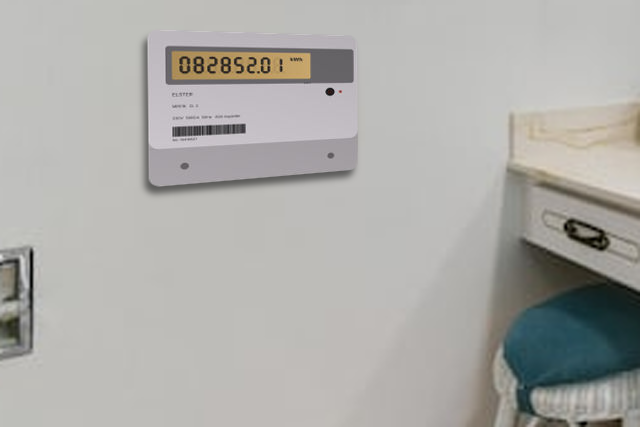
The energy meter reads 82852.01 kWh
